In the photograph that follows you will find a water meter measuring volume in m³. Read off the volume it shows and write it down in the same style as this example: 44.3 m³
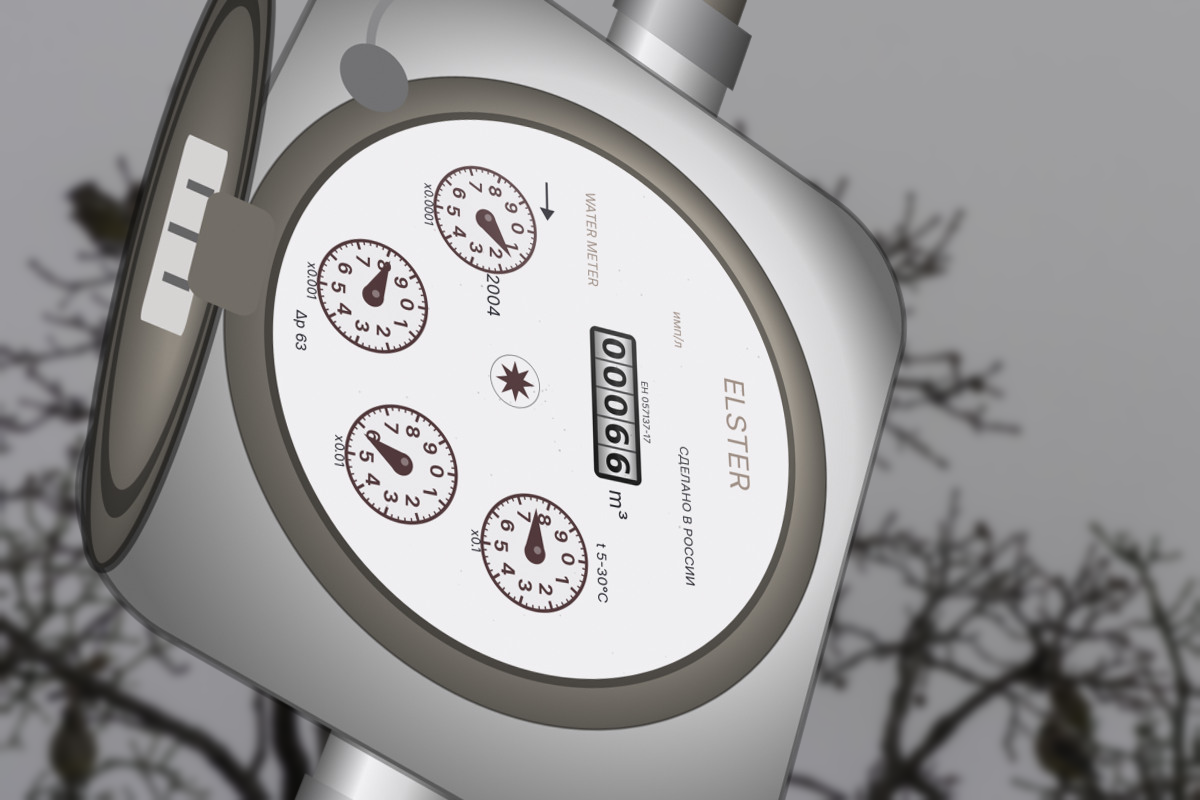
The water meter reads 66.7581 m³
